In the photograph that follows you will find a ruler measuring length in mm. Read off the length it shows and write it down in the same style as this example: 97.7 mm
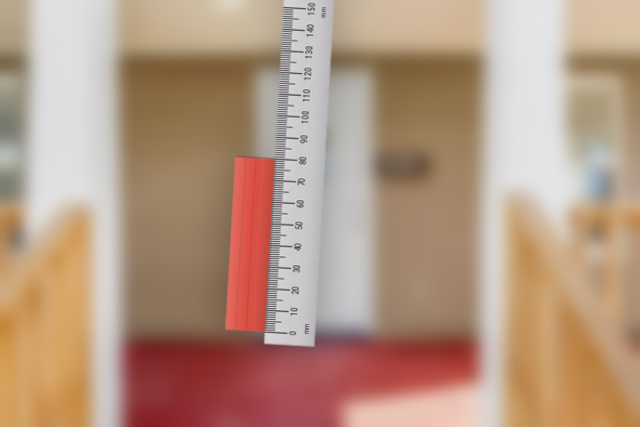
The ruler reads 80 mm
